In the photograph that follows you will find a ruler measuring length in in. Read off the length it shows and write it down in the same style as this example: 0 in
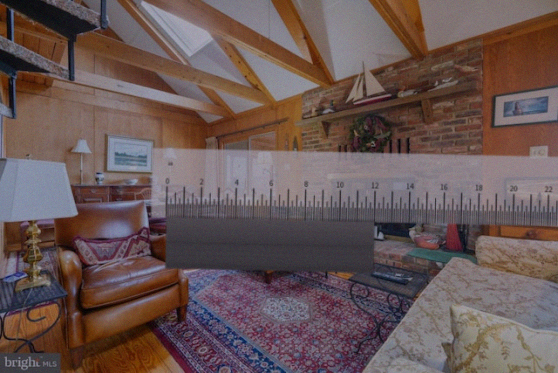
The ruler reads 12 in
